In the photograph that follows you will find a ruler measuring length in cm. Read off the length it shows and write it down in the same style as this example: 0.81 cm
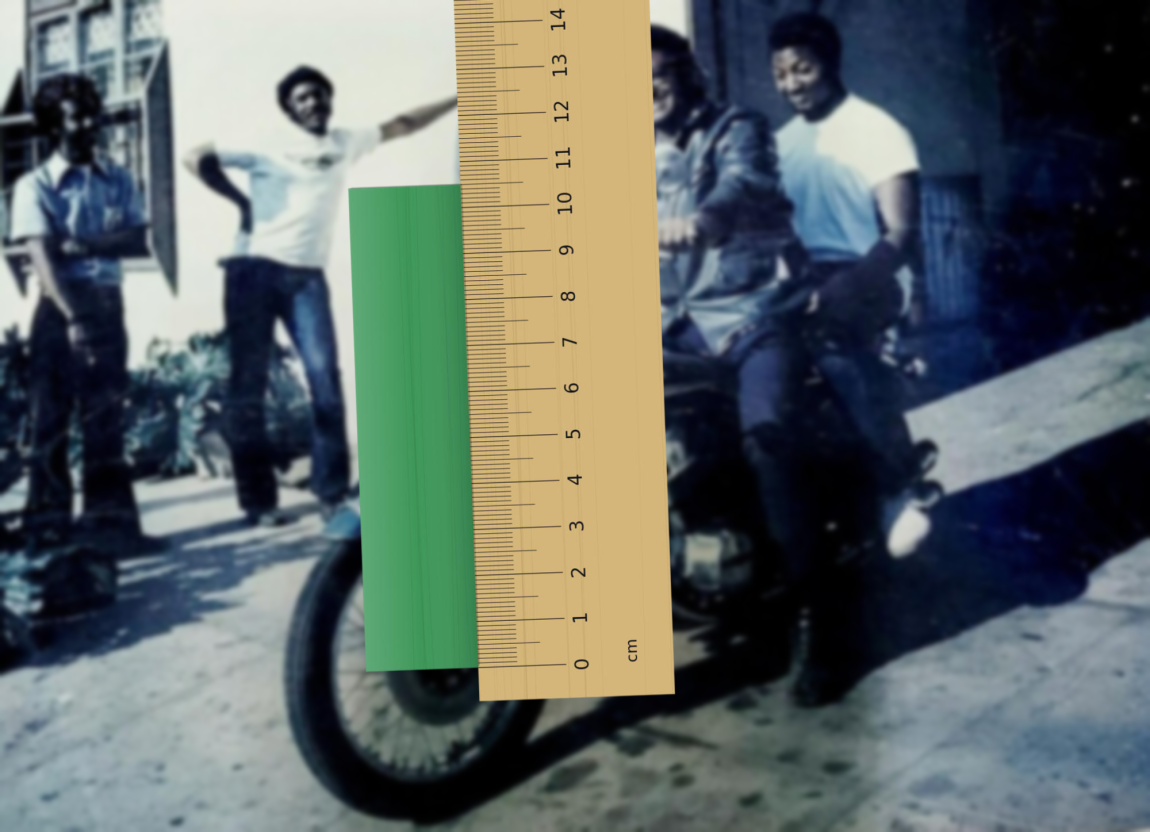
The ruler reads 10.5 cm
